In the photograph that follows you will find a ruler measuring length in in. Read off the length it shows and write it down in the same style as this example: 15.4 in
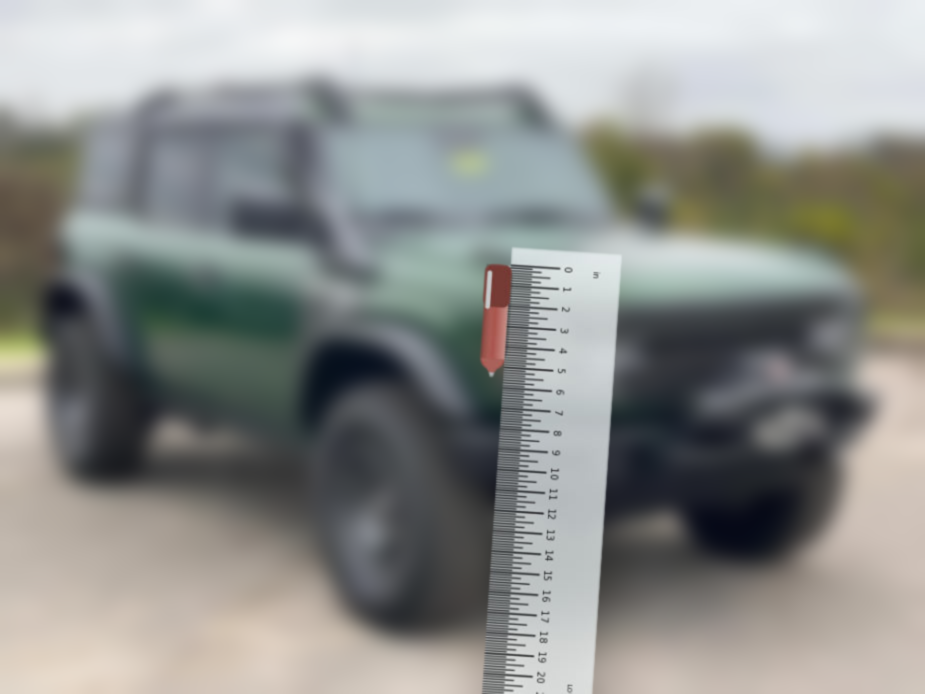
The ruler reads 5.5 in
